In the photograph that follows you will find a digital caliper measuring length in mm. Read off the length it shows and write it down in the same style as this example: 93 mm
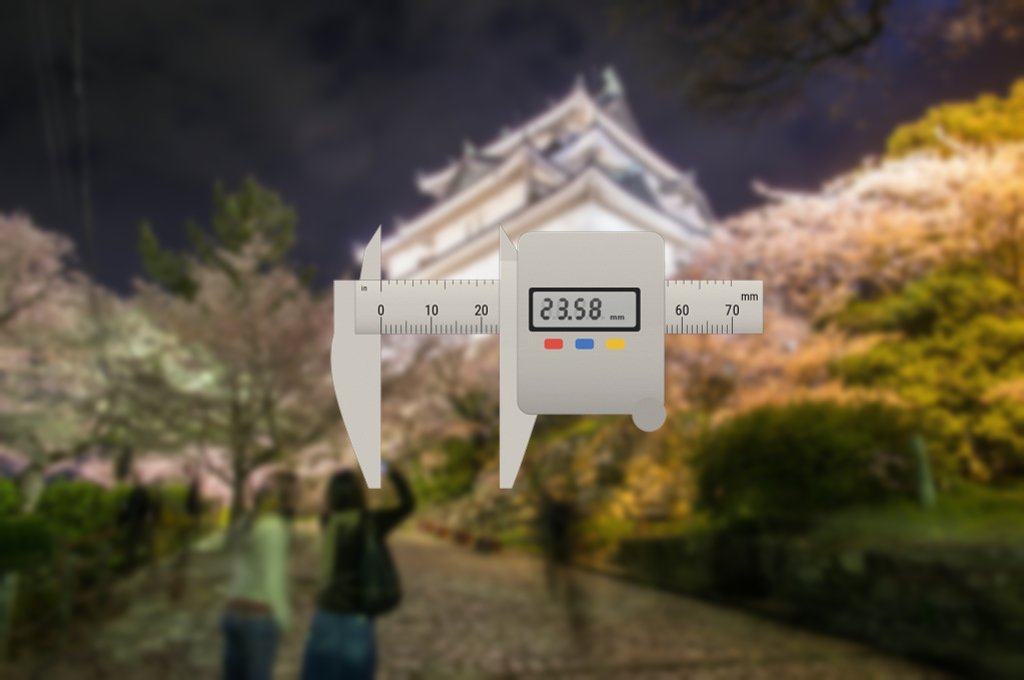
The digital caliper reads 23.58 mm
